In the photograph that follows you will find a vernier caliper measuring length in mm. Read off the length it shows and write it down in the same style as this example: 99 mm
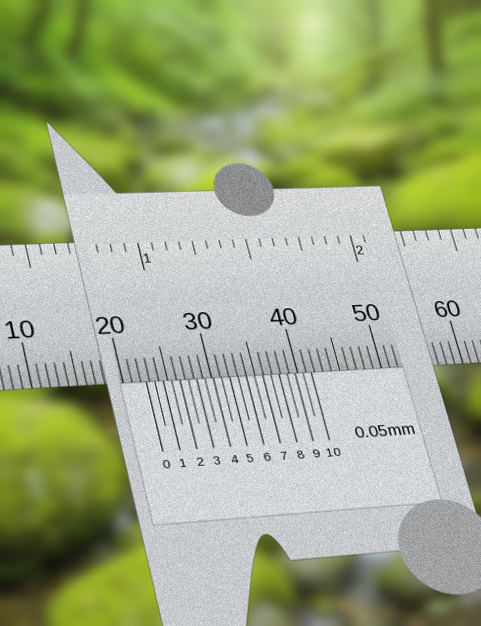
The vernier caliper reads 22.6 mm
